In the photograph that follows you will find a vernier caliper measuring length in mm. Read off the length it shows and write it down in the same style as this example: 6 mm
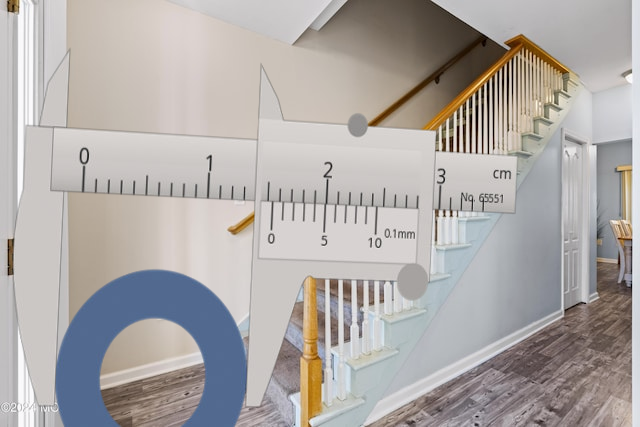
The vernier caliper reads 15.4 mm
